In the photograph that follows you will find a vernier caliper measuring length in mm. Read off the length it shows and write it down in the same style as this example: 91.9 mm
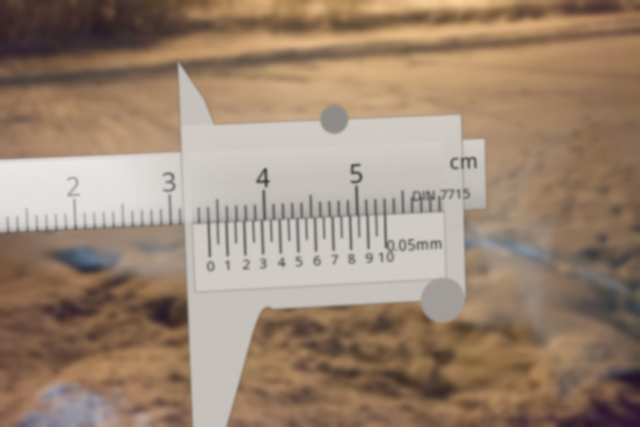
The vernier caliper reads 34.0 mm
